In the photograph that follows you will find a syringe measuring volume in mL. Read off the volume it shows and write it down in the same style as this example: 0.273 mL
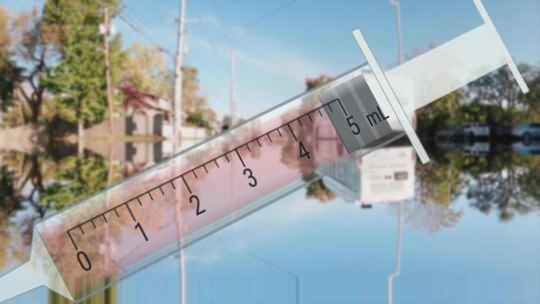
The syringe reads 4.7 mL
